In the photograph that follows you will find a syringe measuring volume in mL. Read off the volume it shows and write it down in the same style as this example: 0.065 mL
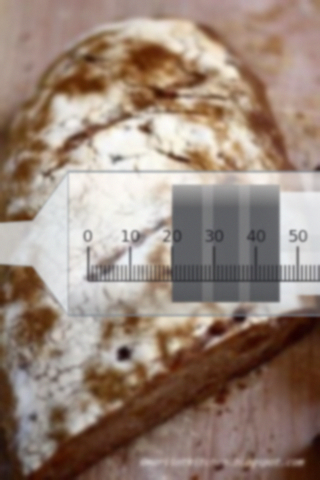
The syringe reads 20 mL
